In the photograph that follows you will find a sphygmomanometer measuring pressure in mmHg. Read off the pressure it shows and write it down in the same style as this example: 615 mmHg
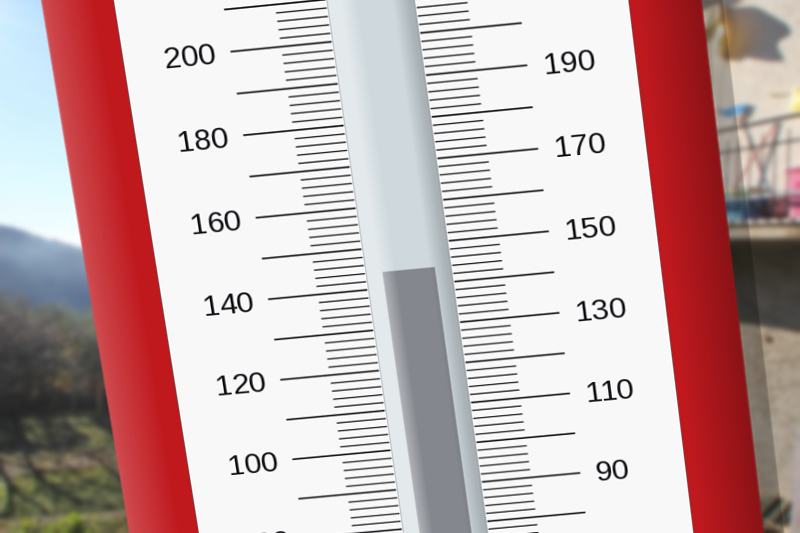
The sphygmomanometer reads 144 mmHg
